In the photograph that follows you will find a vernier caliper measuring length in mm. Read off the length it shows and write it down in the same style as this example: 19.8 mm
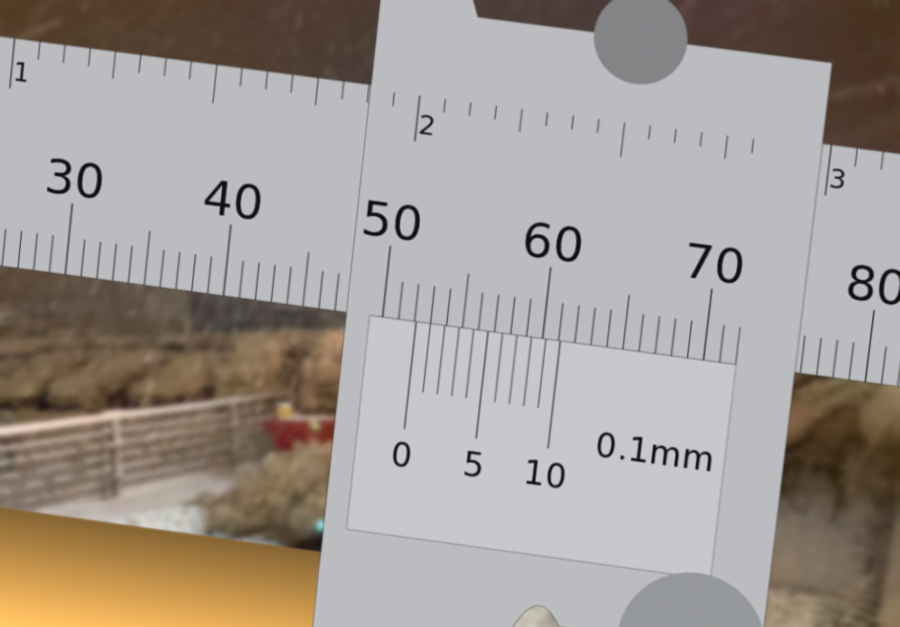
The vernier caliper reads 52.1 mm
